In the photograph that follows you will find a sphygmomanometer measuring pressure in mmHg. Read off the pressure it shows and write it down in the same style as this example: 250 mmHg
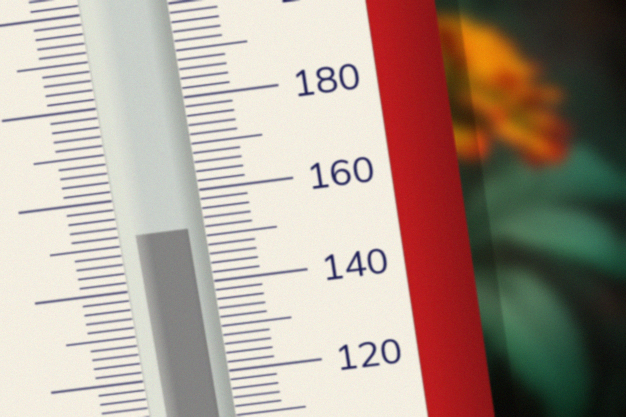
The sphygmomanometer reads 152 mmHg
